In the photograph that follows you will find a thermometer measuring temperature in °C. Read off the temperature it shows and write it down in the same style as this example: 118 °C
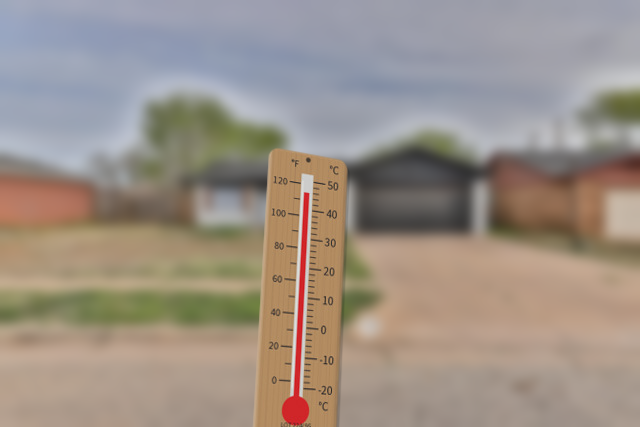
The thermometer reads 46 °C
